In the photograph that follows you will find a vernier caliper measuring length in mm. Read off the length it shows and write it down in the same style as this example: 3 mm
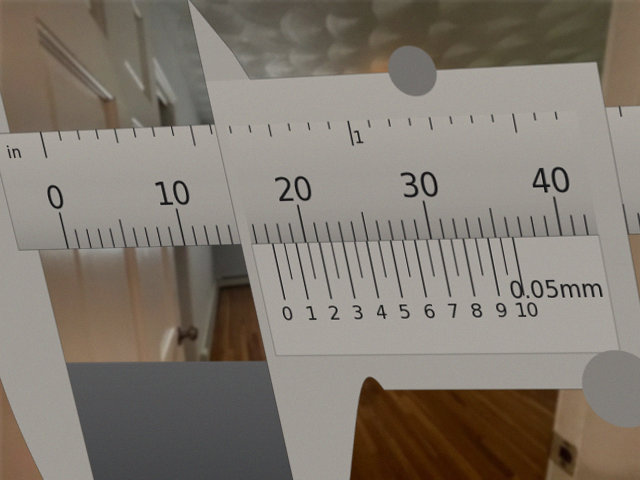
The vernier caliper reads 17.3 mm
